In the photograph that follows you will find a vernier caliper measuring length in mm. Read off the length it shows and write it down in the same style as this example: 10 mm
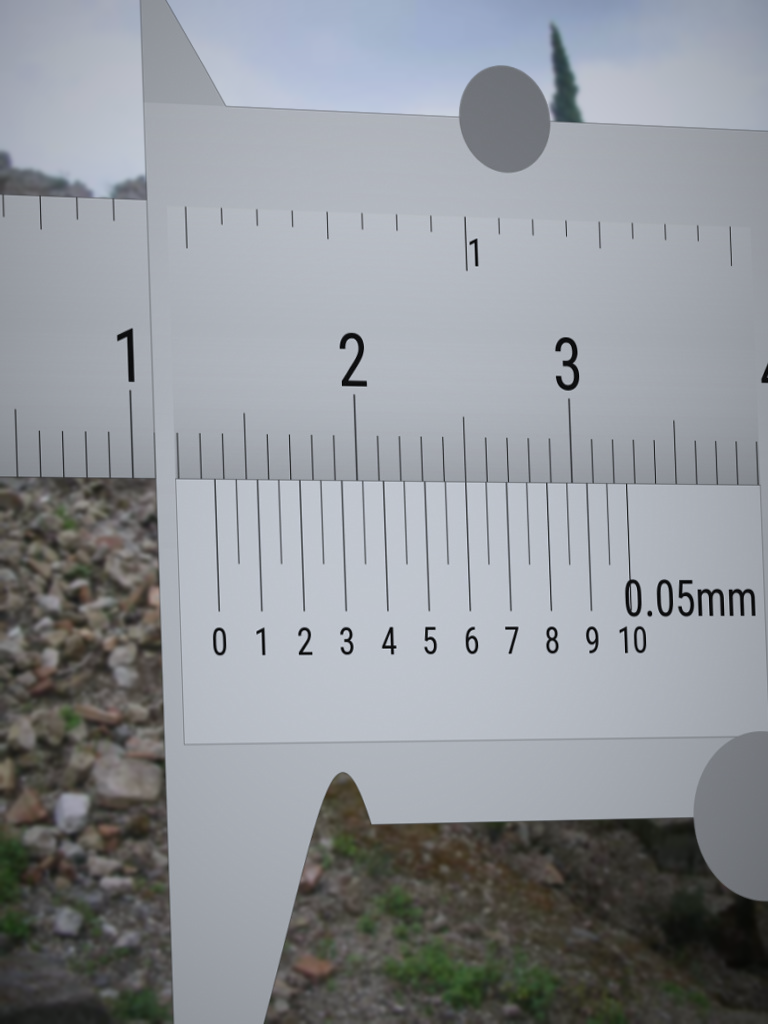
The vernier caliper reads 13.6 mm
